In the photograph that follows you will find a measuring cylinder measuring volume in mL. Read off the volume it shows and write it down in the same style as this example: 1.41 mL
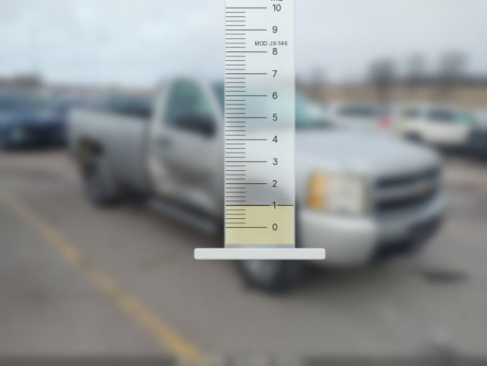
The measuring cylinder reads 1 mL
